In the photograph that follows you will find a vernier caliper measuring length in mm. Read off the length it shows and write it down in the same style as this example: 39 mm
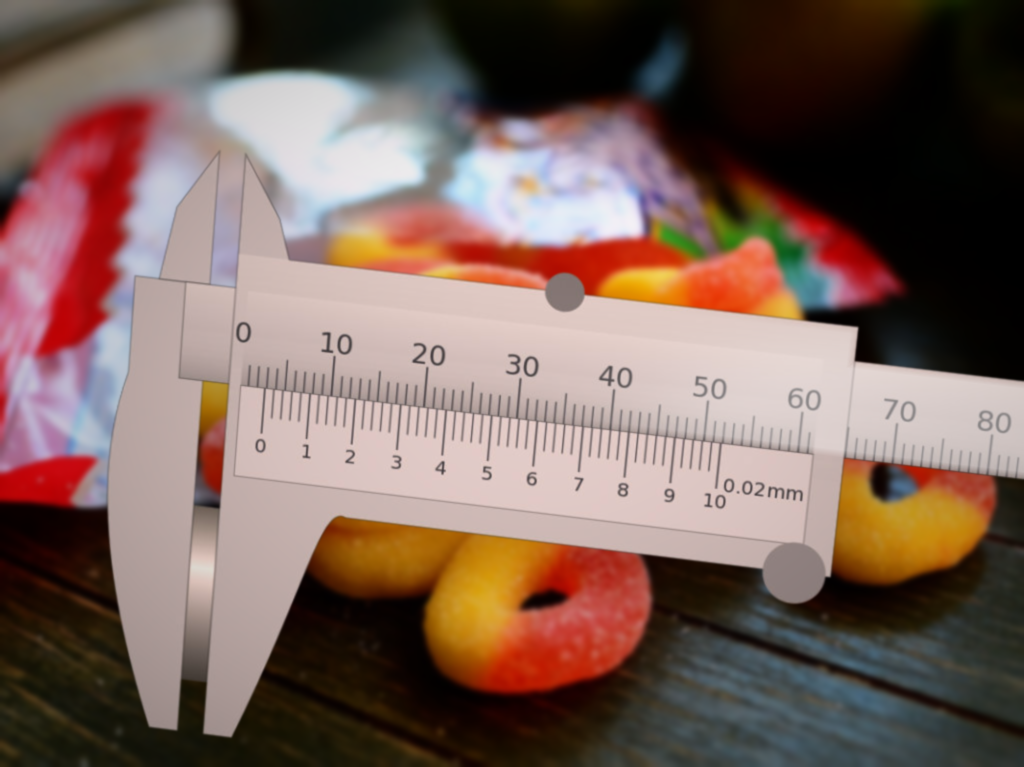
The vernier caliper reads 2.8 mm
